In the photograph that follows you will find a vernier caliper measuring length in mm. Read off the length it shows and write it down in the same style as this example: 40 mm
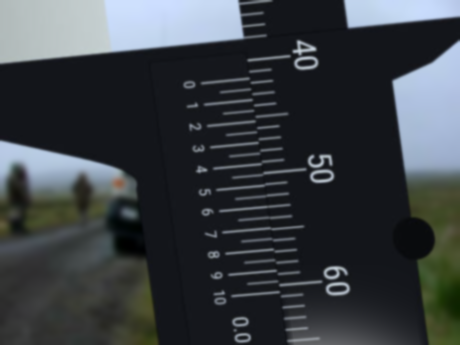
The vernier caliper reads 41.6 mm
